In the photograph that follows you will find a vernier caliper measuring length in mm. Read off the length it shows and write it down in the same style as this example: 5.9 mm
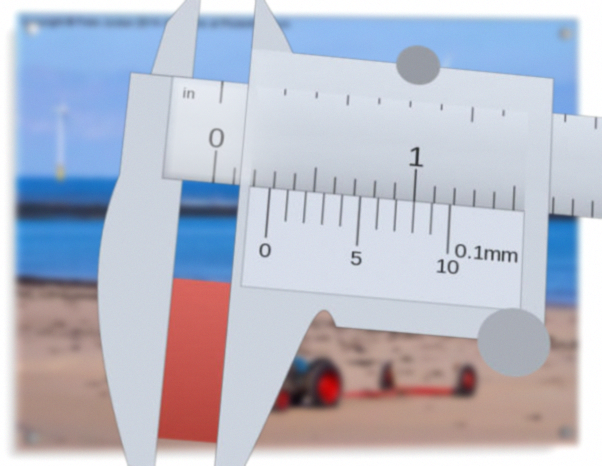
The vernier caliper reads 2.8 mm
